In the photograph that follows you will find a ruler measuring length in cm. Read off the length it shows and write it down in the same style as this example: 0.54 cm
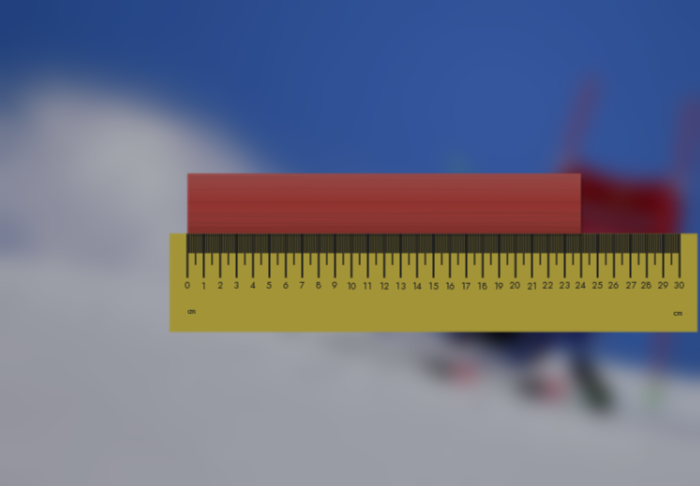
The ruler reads 24 cm
